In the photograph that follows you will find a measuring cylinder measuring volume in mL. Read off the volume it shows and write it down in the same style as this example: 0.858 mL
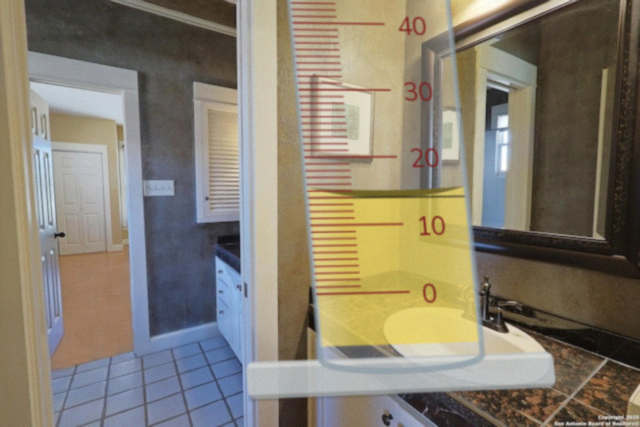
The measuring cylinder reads 14 mL
